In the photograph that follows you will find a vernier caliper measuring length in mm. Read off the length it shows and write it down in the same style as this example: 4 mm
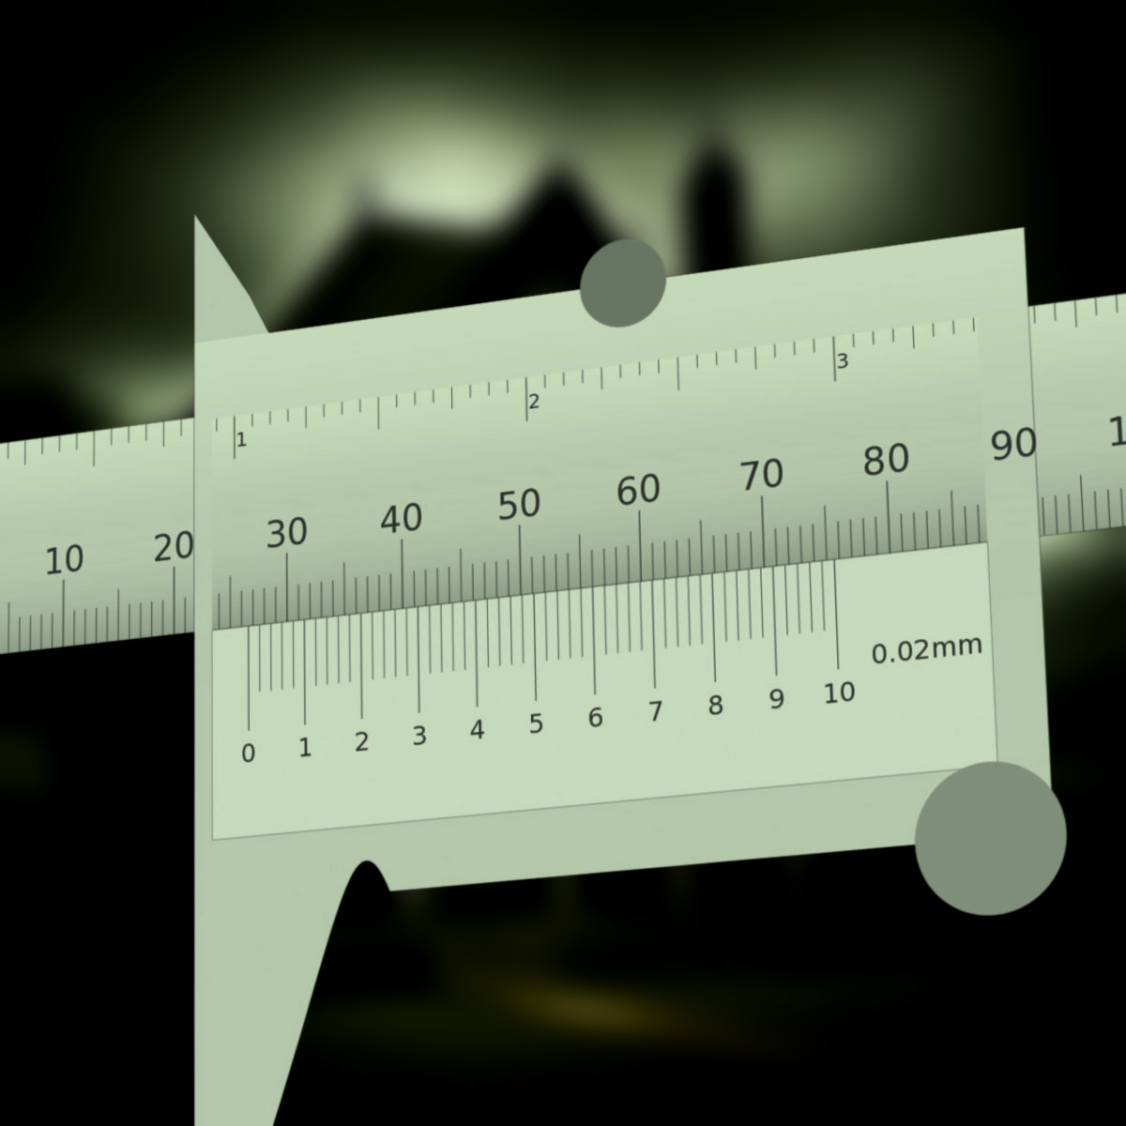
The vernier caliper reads 26.6 mm
